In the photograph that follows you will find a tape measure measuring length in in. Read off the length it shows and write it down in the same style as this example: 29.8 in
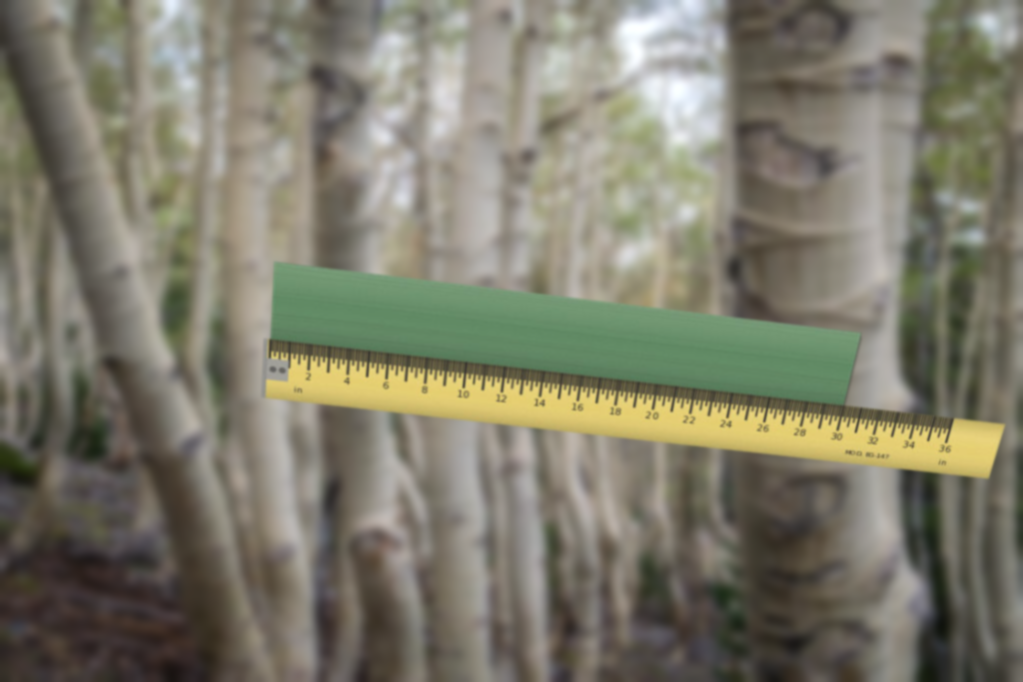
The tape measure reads 30 in
